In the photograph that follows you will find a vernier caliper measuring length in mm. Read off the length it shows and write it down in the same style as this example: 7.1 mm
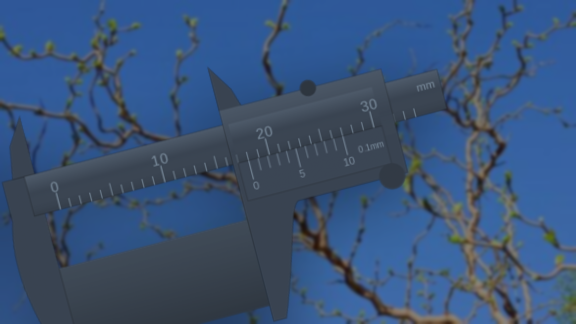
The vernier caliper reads 18.0 mm
